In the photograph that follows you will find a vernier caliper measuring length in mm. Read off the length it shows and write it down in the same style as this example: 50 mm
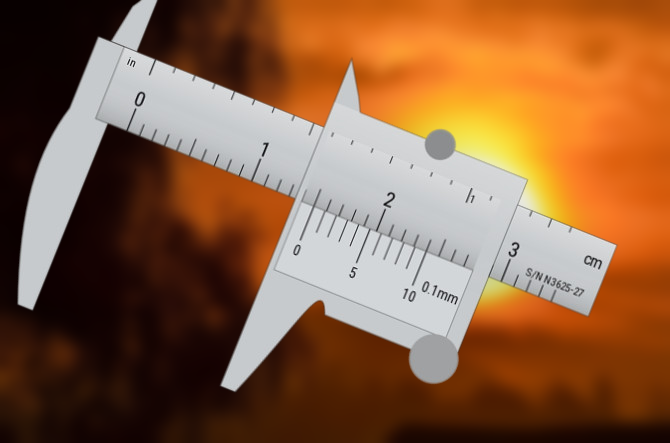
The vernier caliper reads 15.0 mm
